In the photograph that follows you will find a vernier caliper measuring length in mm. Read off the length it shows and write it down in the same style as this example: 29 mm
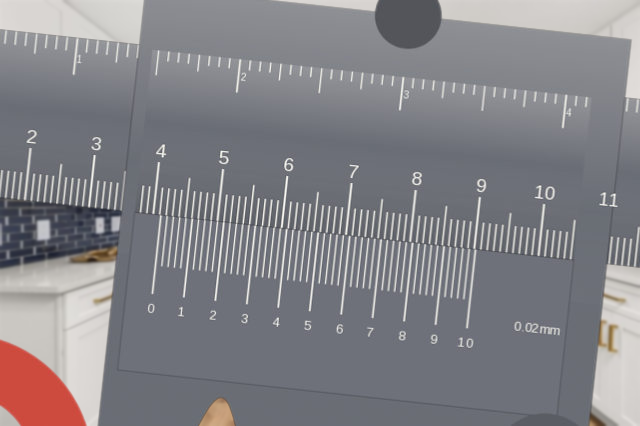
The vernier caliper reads 41.2 mm
